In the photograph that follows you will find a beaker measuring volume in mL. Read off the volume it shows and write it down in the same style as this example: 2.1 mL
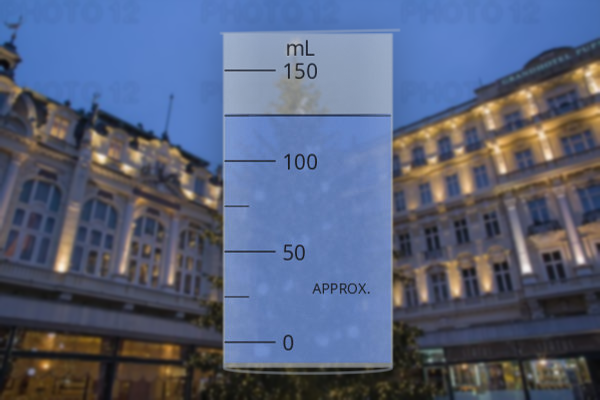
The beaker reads 125 mL
